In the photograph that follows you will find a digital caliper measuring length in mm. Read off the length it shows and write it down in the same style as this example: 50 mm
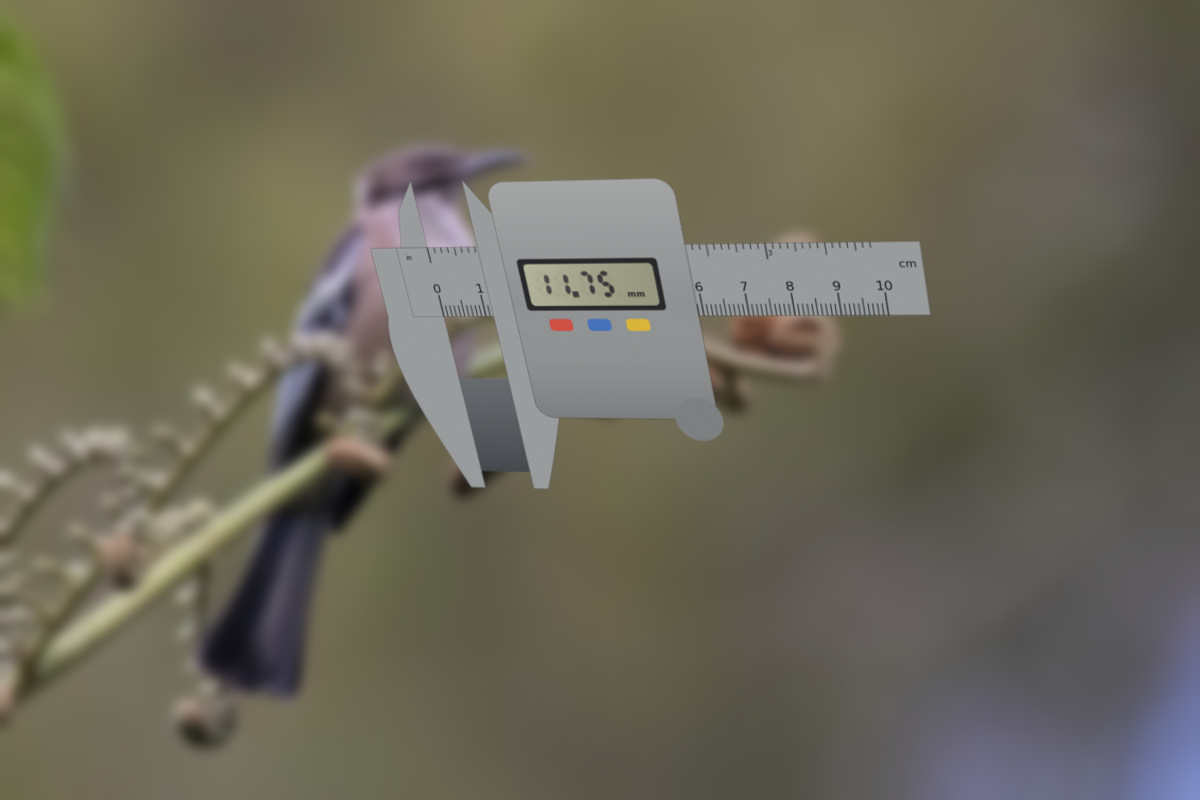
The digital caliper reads 11.75 mm
